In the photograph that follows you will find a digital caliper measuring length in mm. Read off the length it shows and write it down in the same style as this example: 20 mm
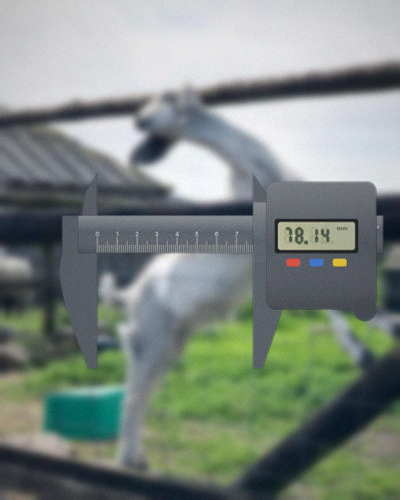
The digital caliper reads 78.14 mm
